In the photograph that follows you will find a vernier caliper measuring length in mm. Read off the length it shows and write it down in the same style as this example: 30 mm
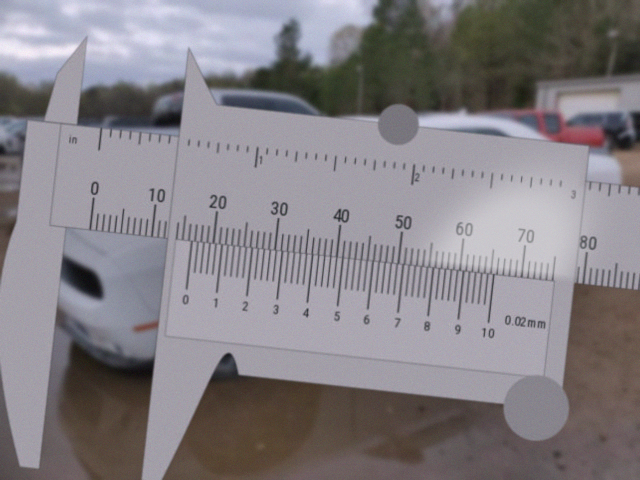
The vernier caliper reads 16.5 mm
